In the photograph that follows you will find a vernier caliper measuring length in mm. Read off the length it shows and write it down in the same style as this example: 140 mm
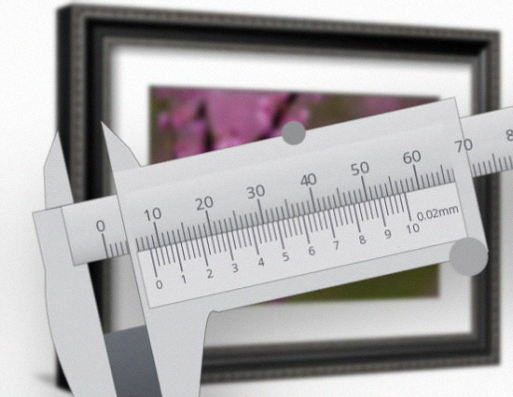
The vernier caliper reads 8.2 mm
